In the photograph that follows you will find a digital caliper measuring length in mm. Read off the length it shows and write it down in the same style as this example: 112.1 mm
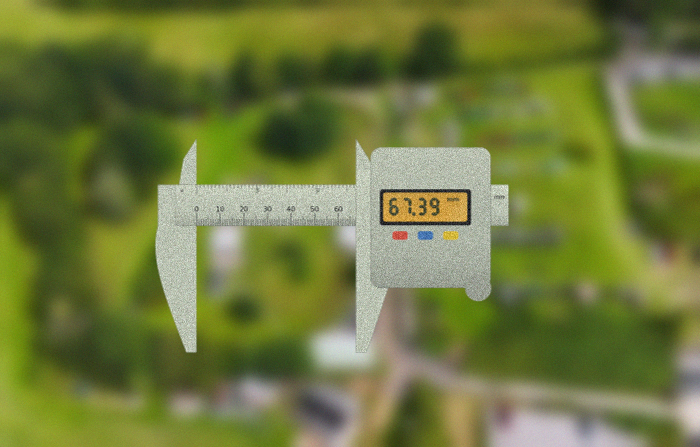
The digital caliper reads 67.39 mm
